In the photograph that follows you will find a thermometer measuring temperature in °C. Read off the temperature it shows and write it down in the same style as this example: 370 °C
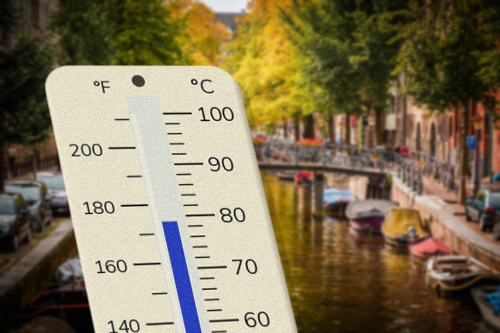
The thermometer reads 79 °C
